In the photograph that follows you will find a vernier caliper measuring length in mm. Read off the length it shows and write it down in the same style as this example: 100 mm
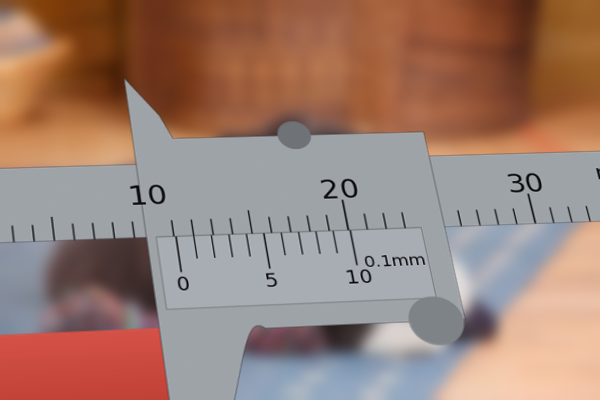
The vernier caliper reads 11.1 mm
